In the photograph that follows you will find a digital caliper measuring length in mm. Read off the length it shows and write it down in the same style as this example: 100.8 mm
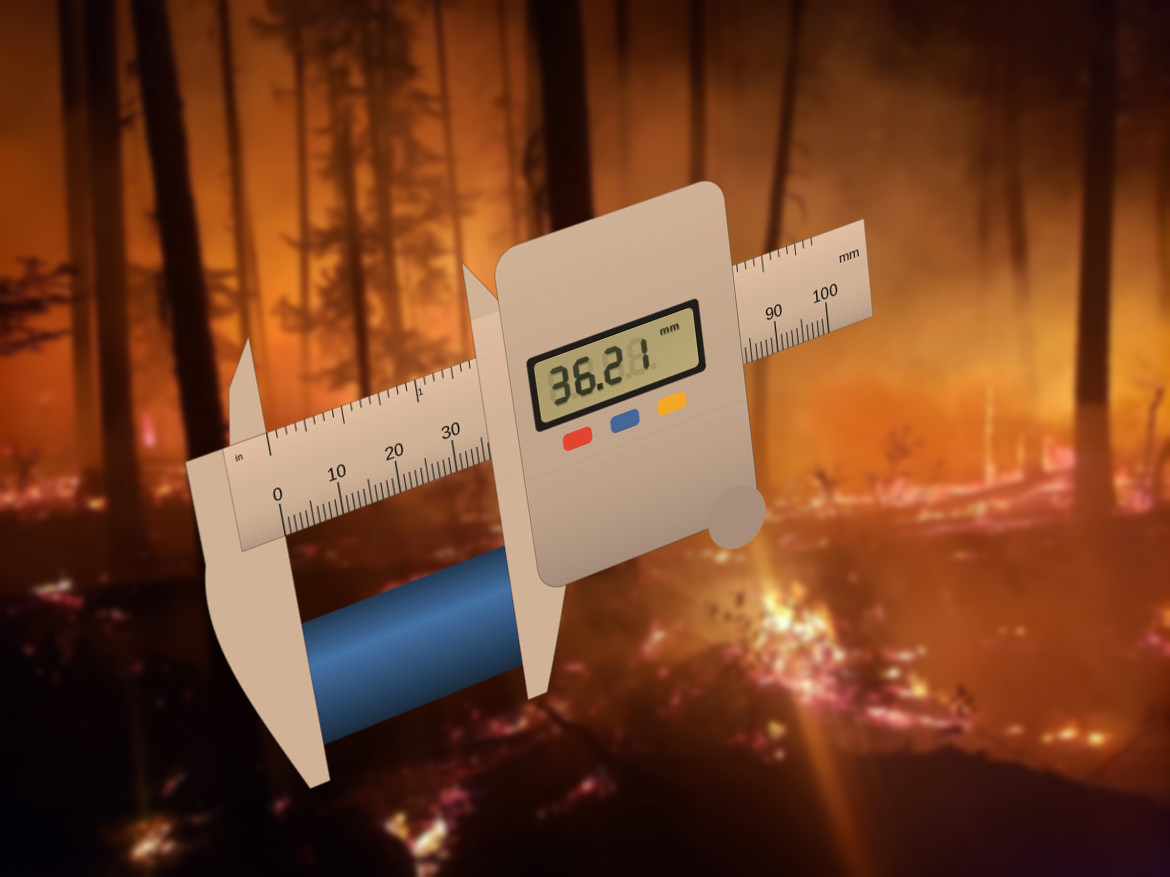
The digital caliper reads 36.21 mm
